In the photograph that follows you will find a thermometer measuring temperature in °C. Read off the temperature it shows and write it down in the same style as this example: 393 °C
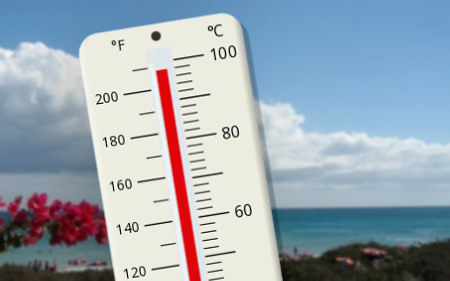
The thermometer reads 98 °C
